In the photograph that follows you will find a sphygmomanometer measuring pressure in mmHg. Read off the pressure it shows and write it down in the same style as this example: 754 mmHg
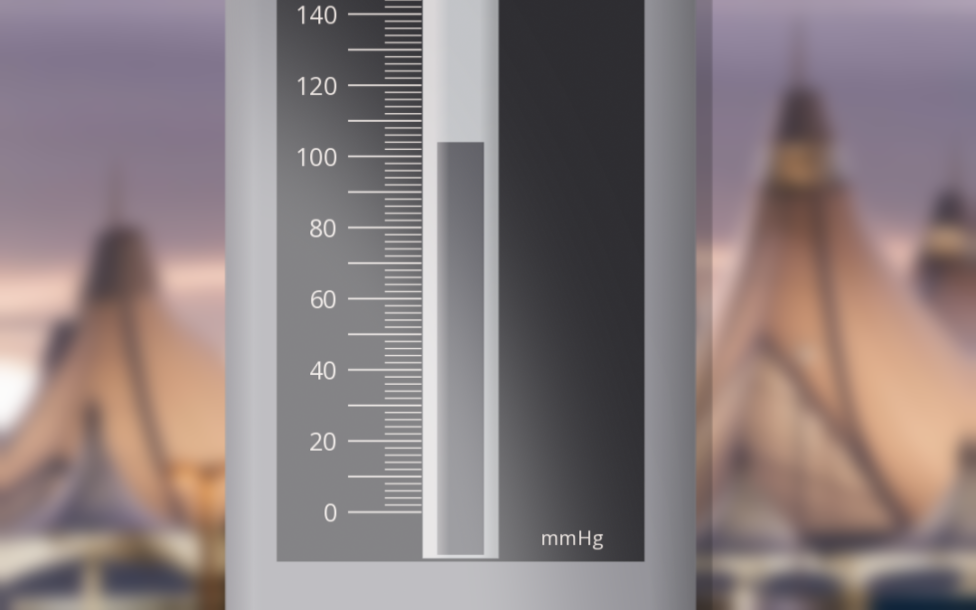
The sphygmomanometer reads 104 mmHg
